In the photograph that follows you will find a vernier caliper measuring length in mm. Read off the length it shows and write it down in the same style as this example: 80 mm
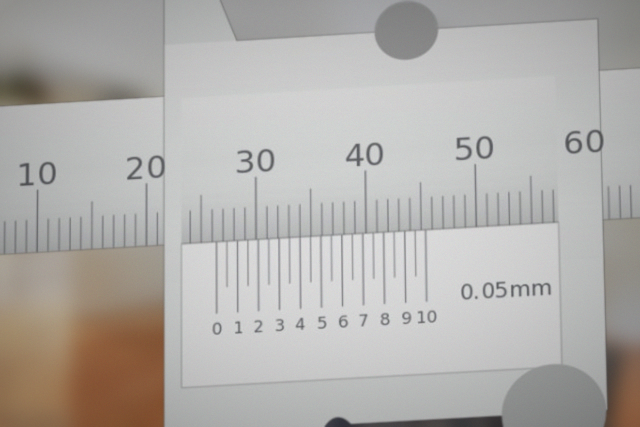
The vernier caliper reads 26.4 mm
